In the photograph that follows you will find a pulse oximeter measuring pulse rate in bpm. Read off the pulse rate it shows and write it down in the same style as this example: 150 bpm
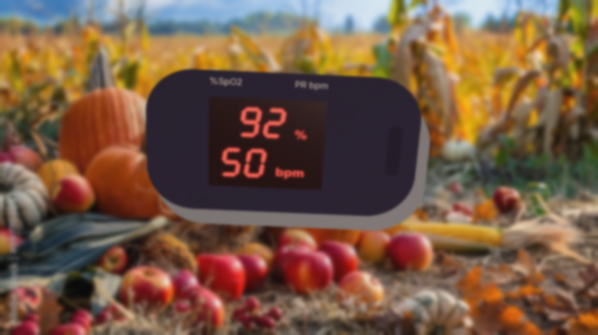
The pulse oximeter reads 50 bpm
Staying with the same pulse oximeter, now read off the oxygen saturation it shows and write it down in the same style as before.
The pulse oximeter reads 92 %
